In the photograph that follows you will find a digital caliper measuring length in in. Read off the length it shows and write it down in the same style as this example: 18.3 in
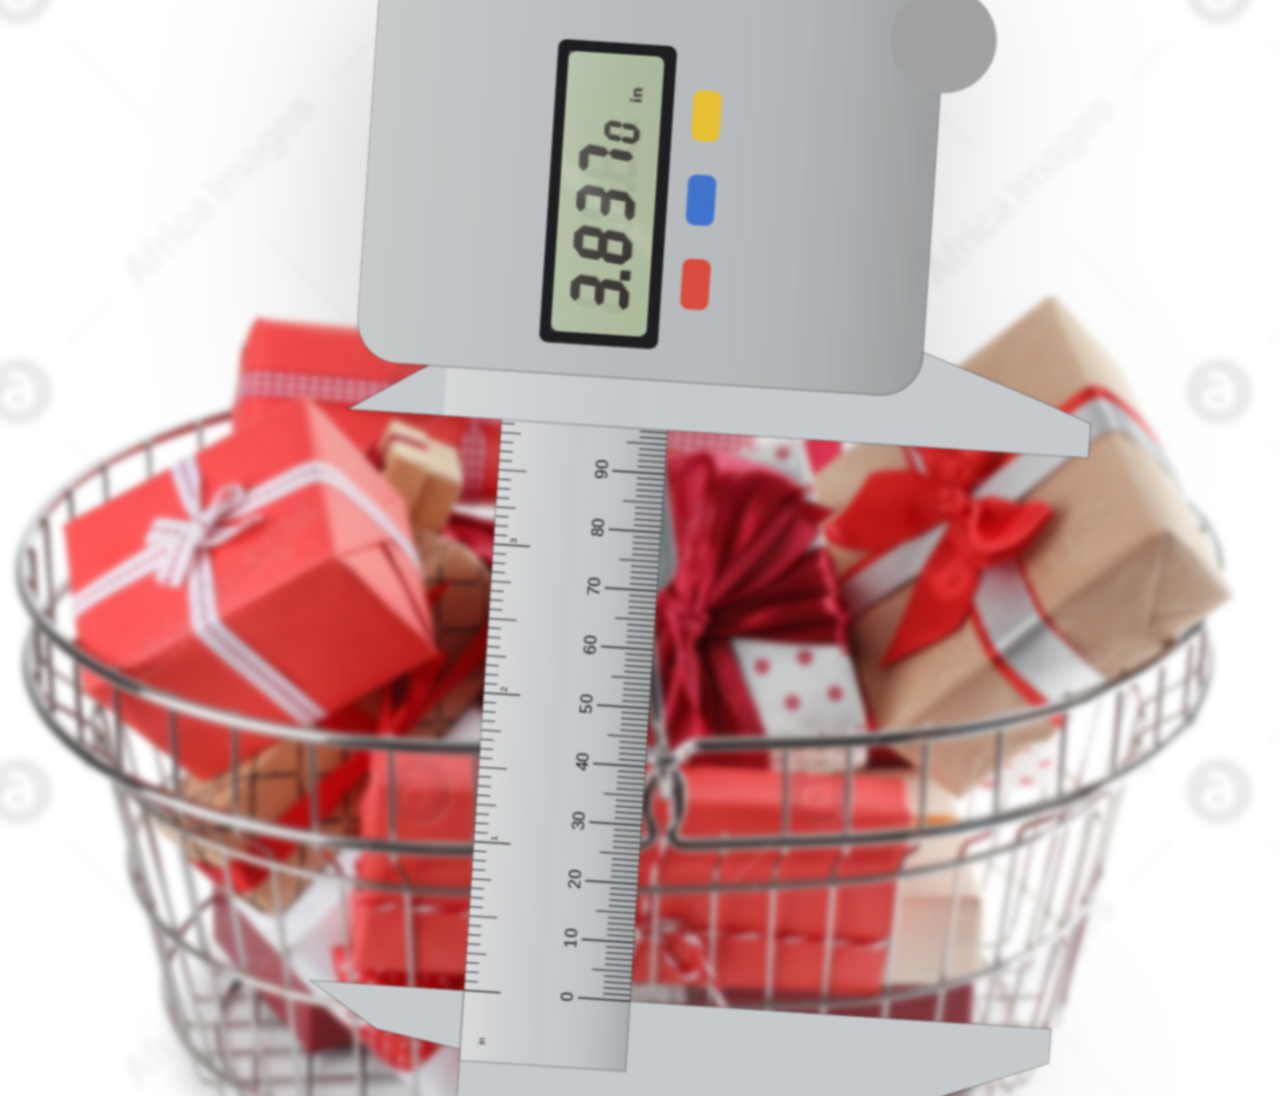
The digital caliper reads 3.8370 in
